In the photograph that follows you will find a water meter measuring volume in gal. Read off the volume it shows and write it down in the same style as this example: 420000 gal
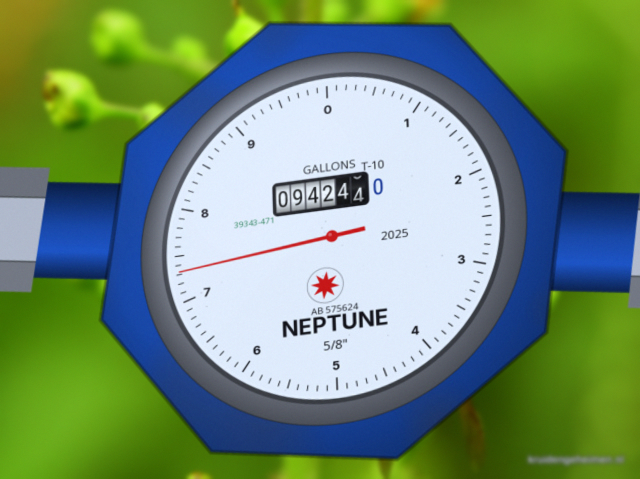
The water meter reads 942437.3 gal
